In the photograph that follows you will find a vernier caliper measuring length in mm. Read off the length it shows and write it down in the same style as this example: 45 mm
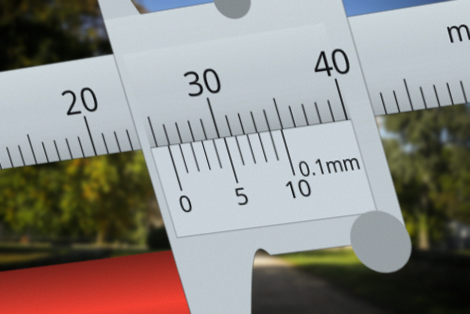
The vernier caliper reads 25.9 mm
